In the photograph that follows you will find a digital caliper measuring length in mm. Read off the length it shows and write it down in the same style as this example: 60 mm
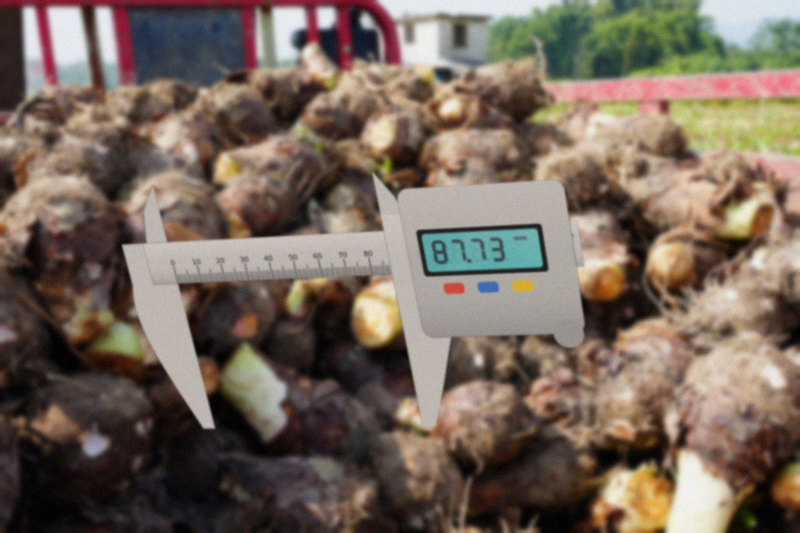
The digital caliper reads 87.73 mm
